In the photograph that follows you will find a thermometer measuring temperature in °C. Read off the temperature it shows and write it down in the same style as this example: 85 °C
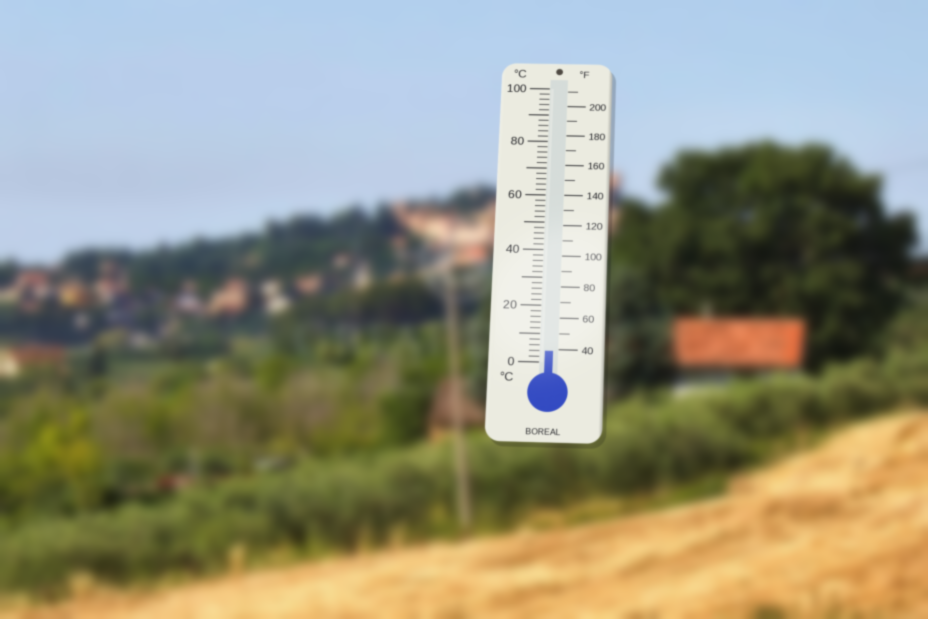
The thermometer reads 4 °C
